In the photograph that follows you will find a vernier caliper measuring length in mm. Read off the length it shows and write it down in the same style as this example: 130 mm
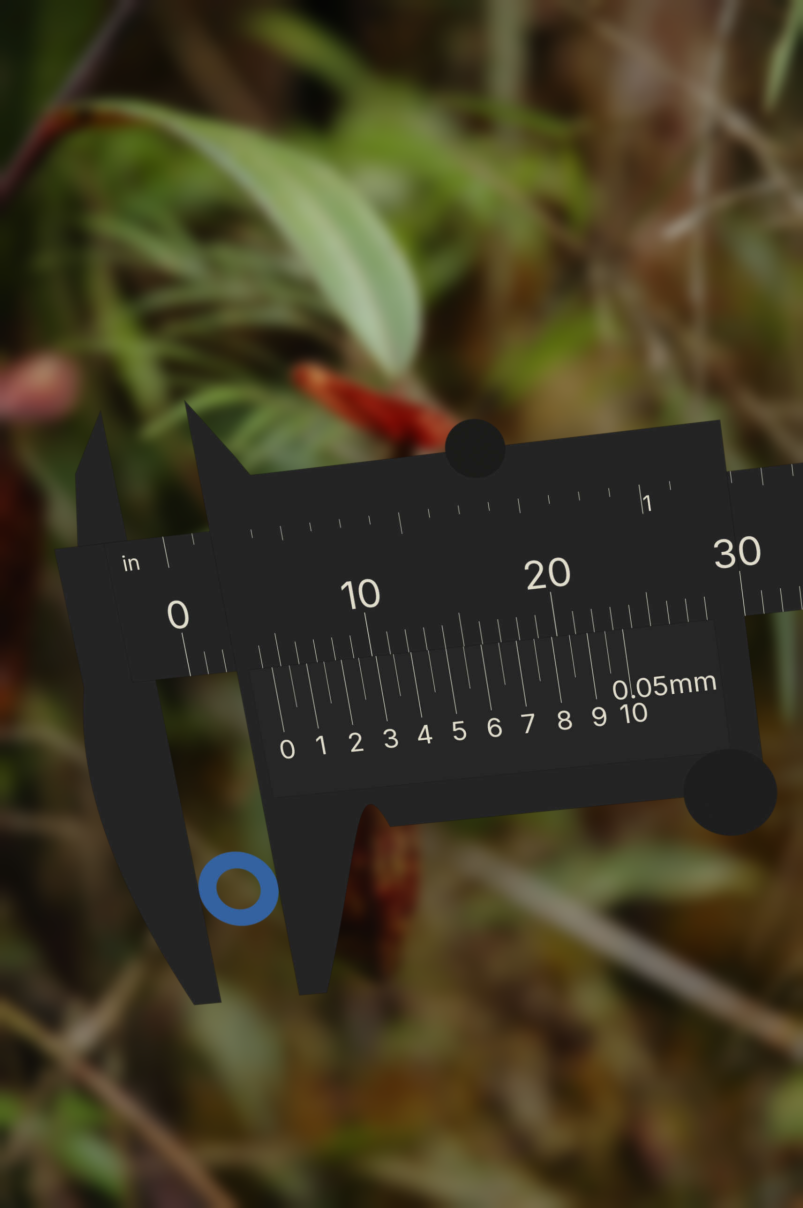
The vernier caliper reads 4.5 mm
